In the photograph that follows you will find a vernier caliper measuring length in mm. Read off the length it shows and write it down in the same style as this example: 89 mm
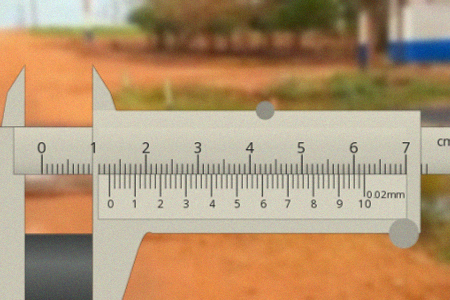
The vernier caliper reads 13.0 mm
